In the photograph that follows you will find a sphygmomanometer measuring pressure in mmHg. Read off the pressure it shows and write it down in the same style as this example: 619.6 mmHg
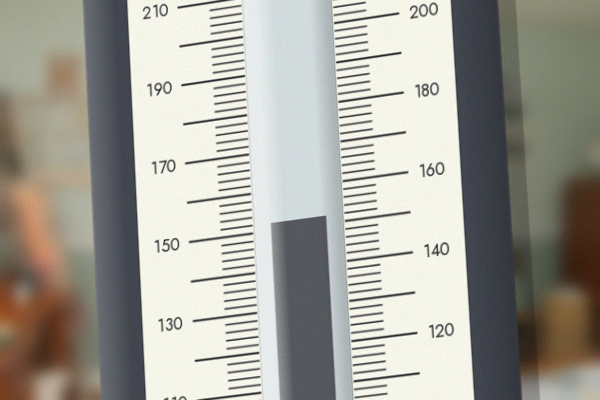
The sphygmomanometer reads 152 mmHg
